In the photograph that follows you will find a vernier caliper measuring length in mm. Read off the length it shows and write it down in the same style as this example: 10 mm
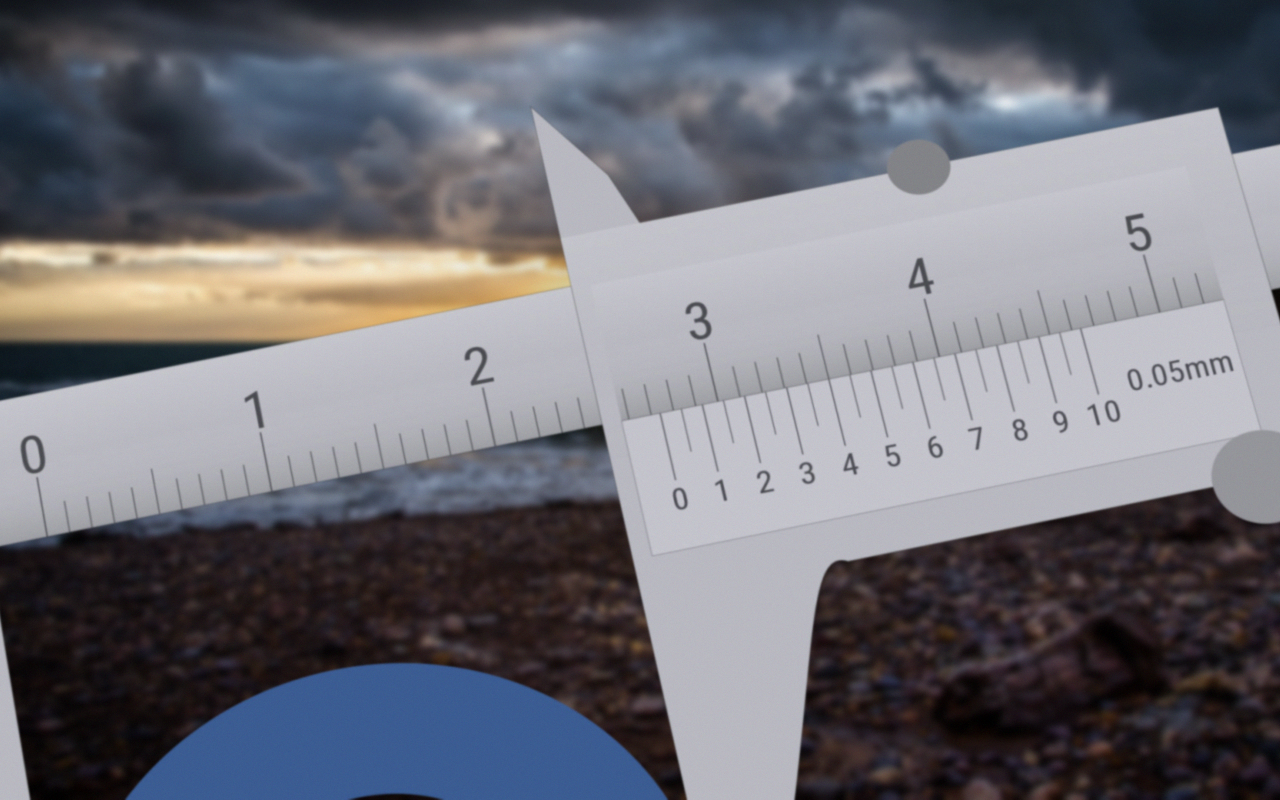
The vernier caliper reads 27.4 mm
